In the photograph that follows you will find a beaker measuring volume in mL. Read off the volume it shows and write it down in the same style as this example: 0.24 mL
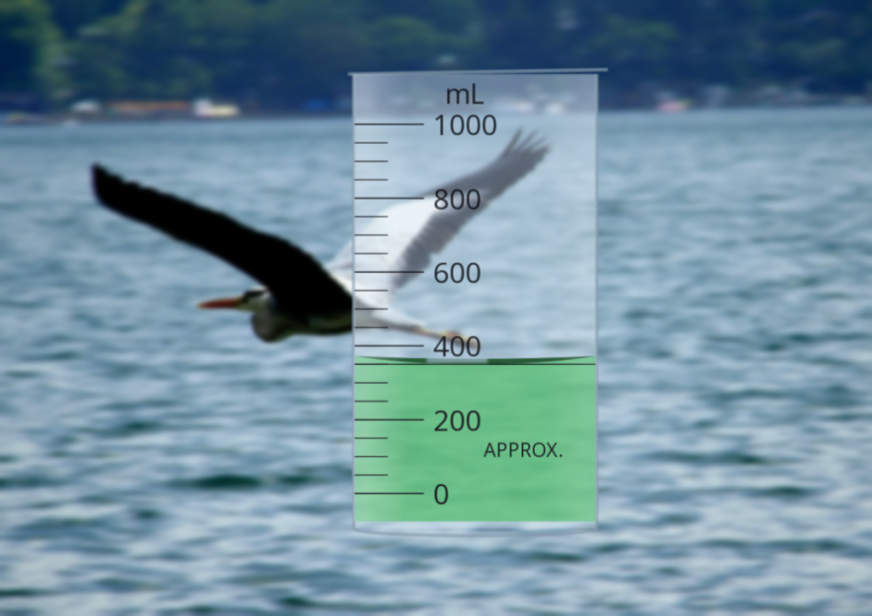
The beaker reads 350 mL
